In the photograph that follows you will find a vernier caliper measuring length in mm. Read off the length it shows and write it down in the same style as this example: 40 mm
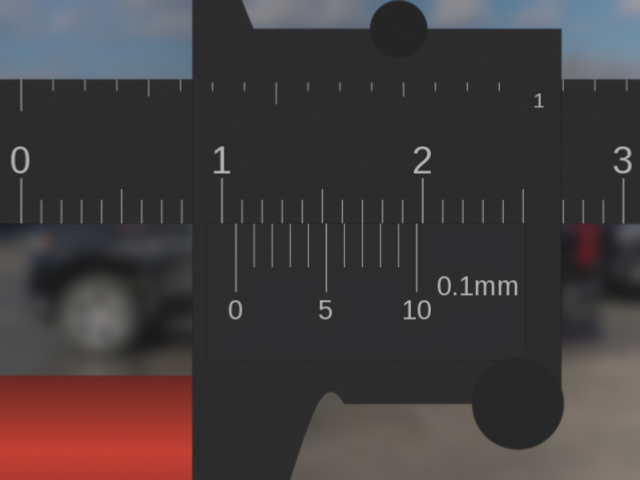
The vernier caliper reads 10.7 mm
